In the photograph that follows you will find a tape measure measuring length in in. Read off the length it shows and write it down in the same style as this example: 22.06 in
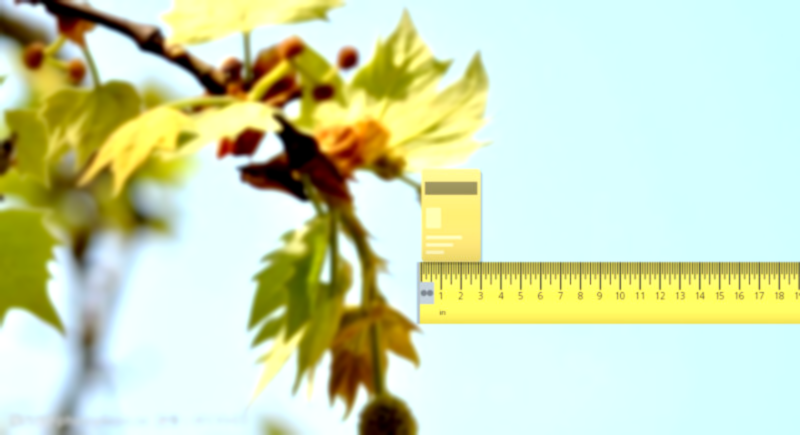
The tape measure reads 3 in
